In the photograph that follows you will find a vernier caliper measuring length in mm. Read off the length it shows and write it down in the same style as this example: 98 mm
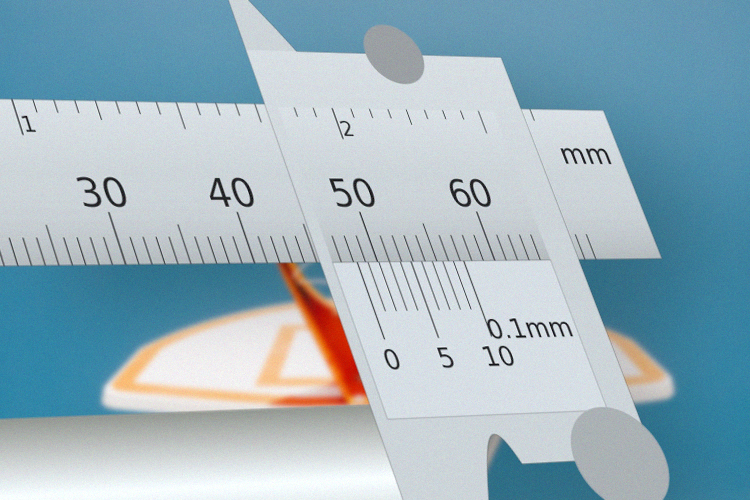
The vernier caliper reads 48.3 mm
